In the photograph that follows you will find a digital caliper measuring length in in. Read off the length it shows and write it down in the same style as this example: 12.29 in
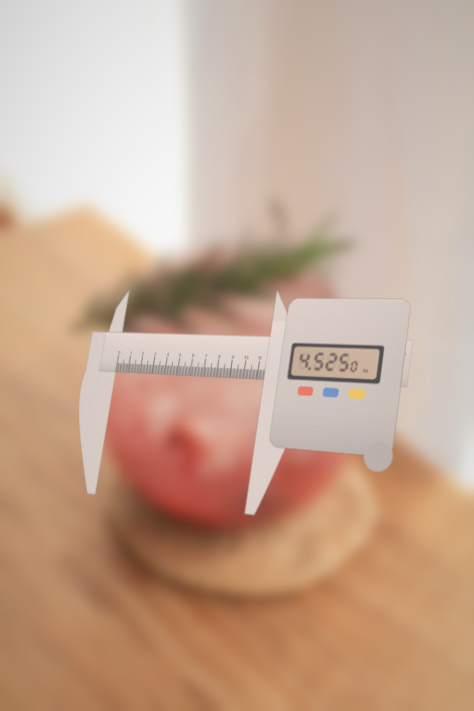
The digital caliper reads 4.5250 in
